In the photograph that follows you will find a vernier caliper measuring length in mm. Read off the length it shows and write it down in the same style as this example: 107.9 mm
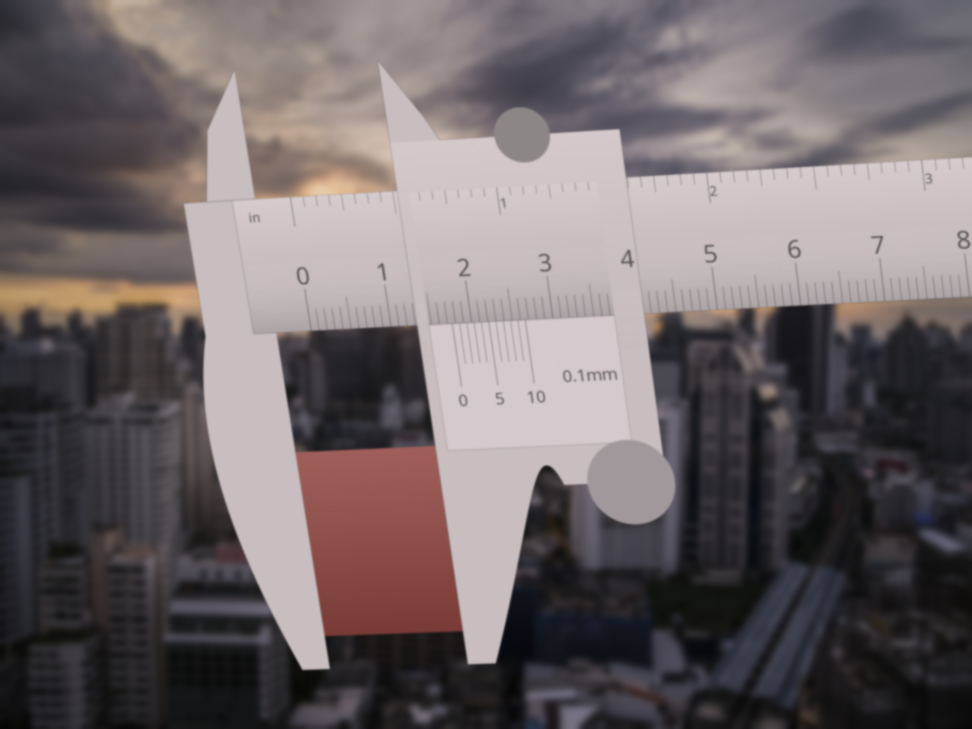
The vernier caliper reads 17.6 mm
